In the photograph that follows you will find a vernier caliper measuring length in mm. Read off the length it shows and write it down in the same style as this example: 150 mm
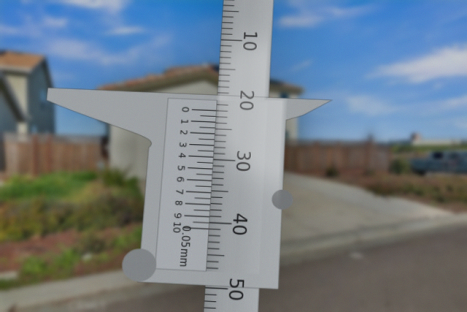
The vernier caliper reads 22.0 mm
